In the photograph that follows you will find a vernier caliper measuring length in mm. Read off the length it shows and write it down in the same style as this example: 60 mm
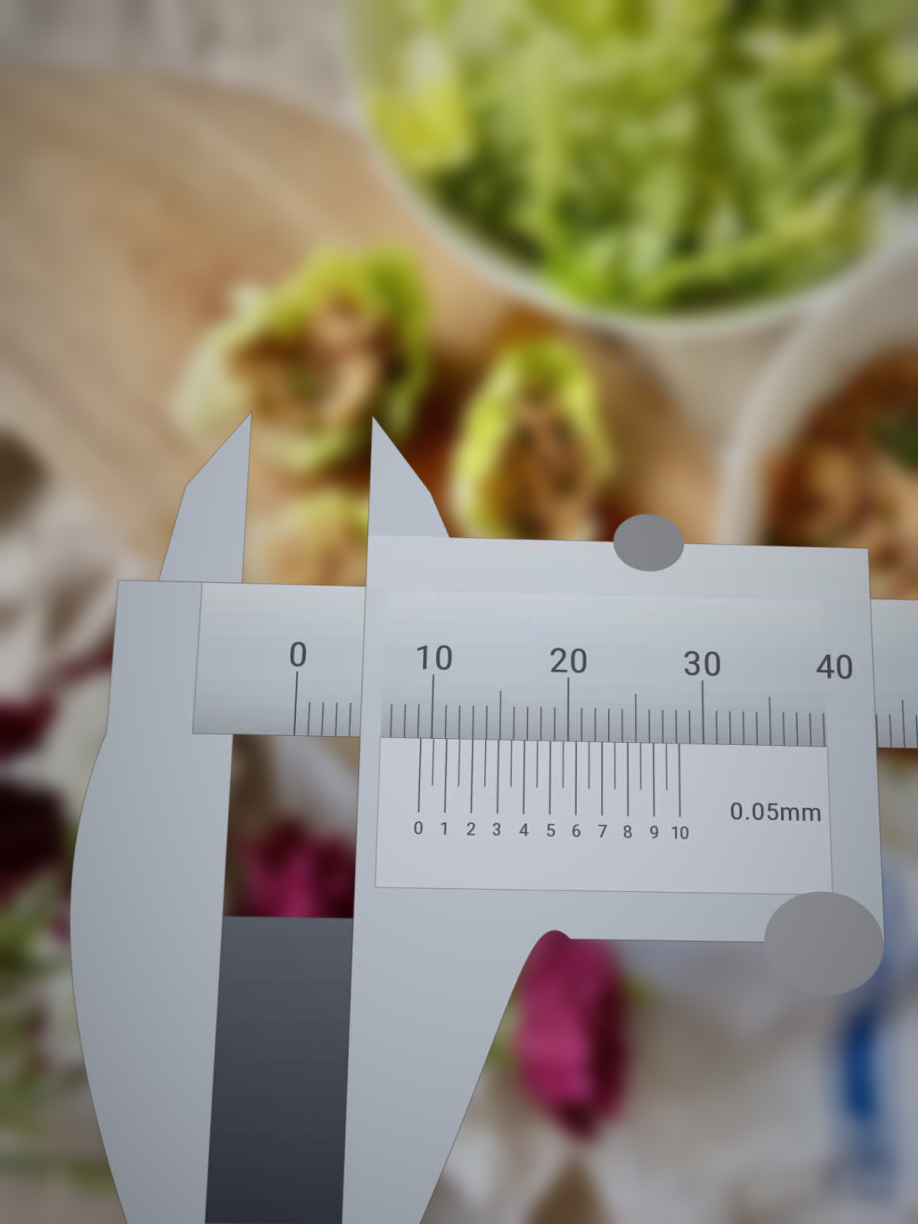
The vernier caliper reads 9.2 mm
